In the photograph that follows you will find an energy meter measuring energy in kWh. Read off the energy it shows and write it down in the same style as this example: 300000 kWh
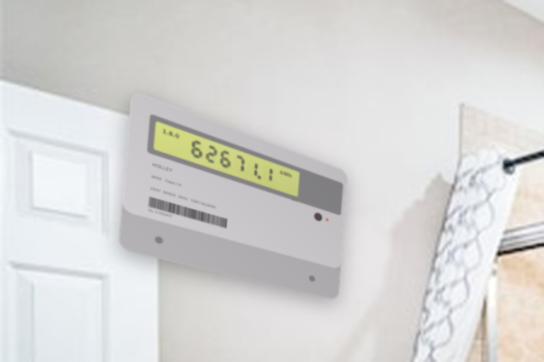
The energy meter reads 62671.1 kWh
